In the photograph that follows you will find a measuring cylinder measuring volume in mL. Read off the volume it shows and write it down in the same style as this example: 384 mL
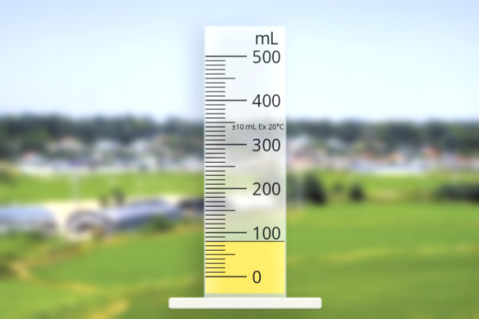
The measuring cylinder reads 80 mL
